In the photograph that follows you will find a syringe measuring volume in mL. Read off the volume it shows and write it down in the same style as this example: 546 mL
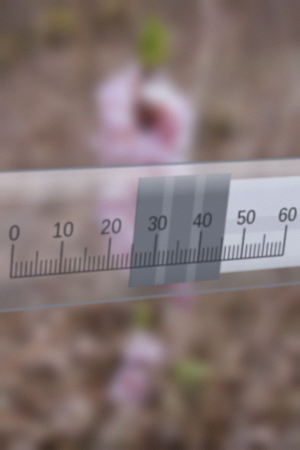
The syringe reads 25 mL
